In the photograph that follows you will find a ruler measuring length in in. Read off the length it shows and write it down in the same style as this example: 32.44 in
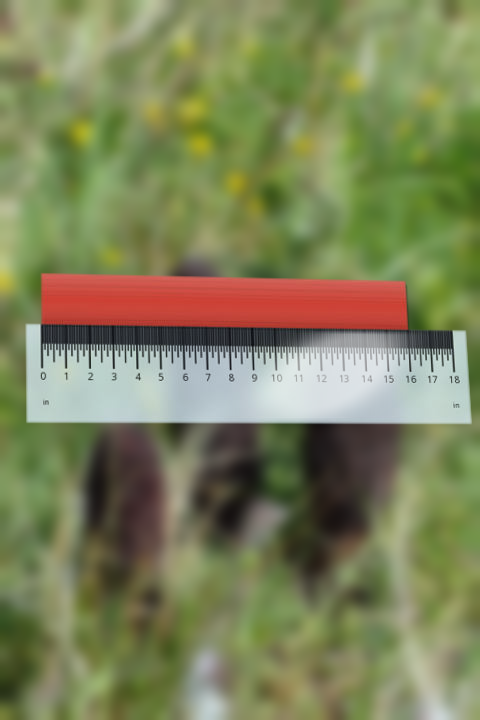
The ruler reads 16 in
